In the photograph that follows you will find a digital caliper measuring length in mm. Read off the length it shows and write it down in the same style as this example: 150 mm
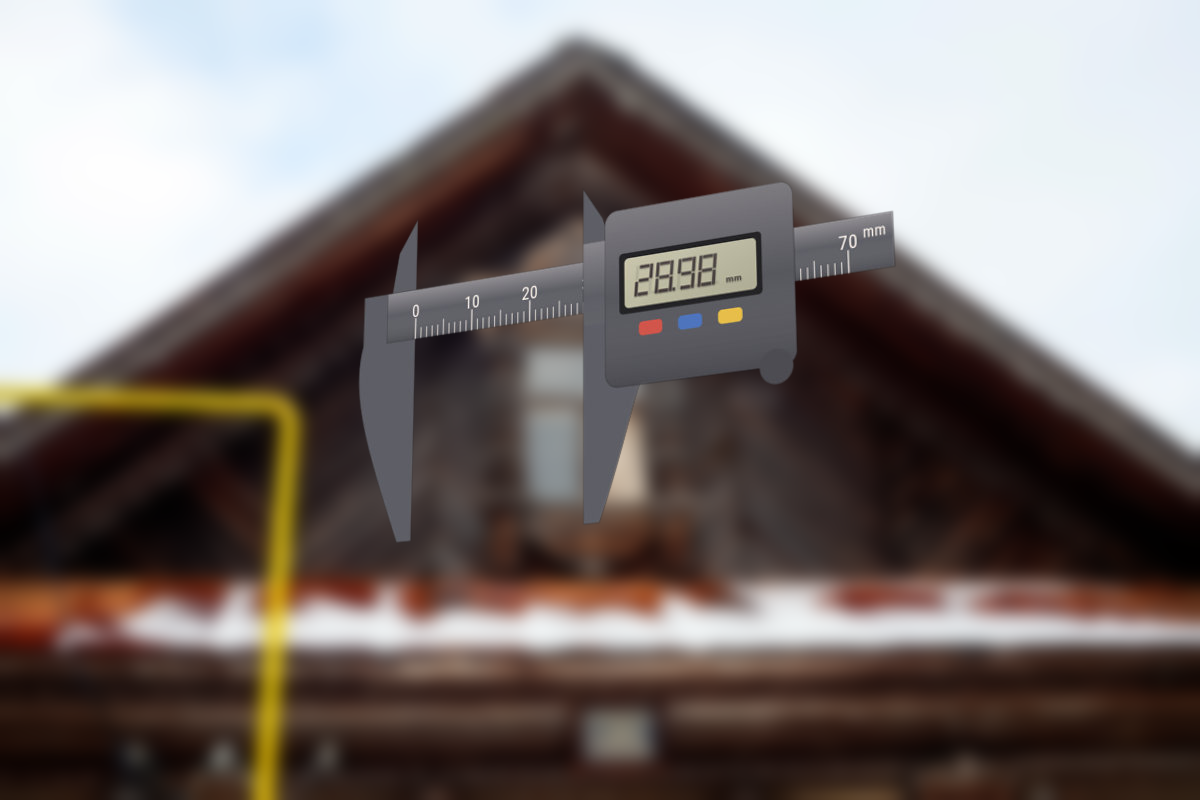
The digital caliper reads 28.98 mm
